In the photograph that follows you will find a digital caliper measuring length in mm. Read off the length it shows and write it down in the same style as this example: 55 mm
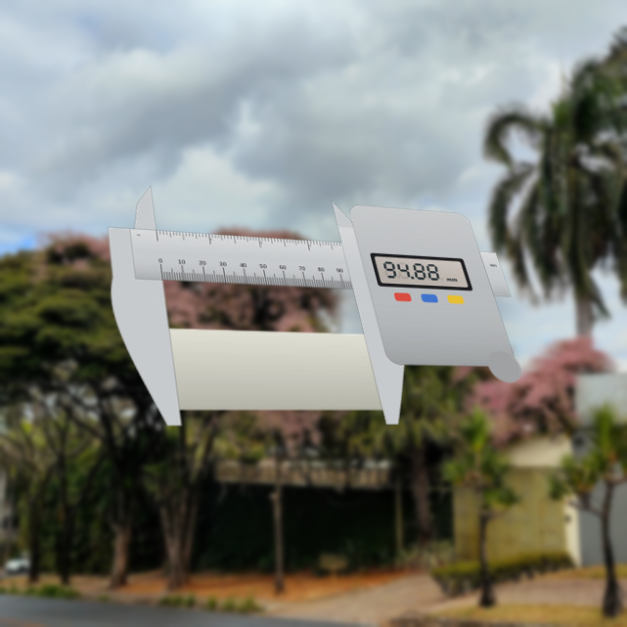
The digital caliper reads 94.88 mm
